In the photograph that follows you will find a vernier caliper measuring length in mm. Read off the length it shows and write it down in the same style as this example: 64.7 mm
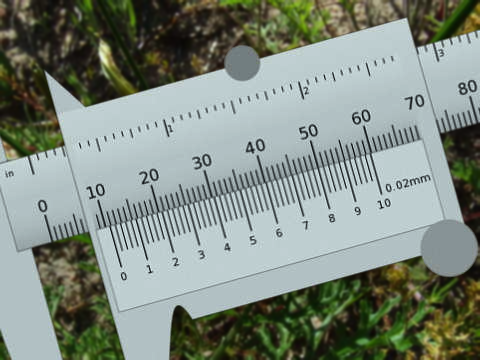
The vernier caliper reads 10.8 mm
